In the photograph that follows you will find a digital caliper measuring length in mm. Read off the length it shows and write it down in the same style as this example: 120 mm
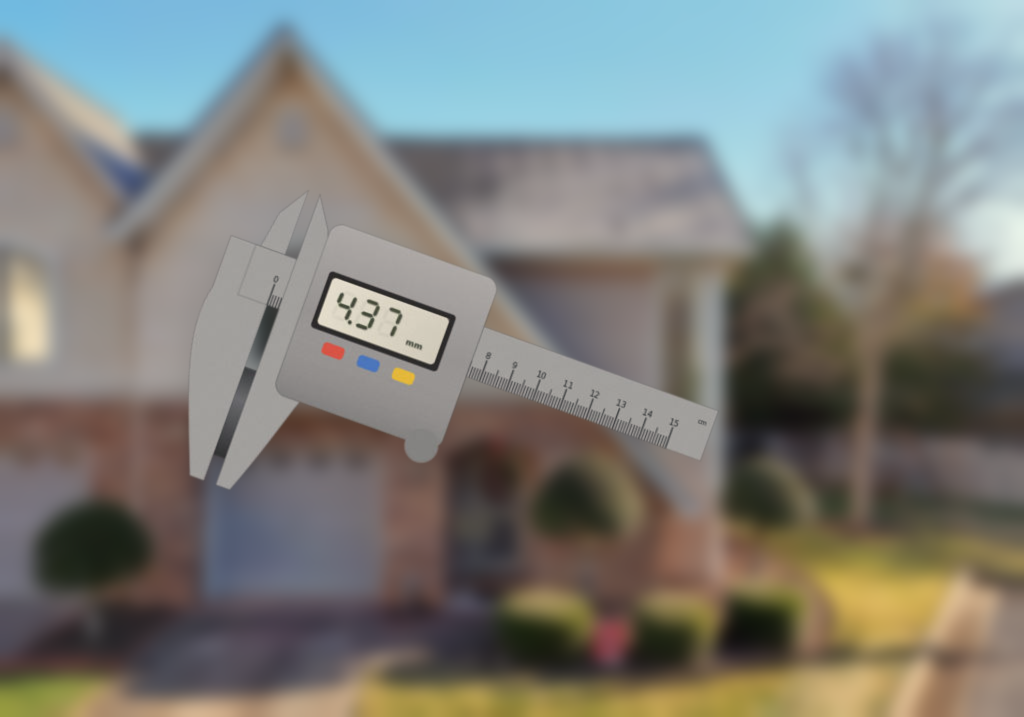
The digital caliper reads 4.37 mm
